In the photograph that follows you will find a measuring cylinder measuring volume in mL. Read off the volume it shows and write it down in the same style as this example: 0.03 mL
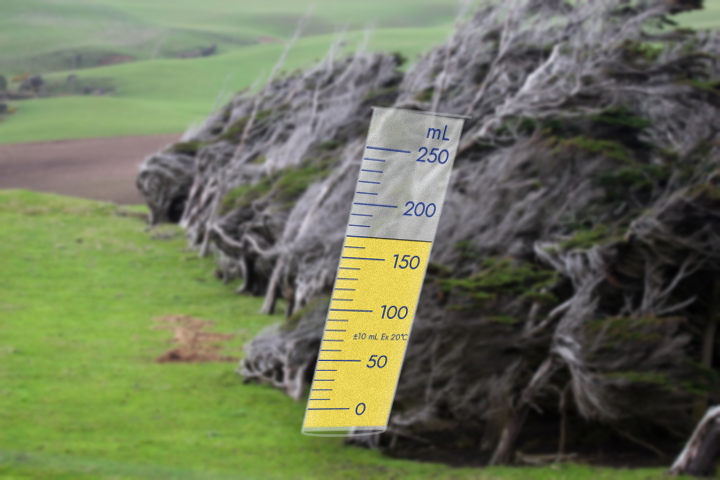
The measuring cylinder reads 170 mL
